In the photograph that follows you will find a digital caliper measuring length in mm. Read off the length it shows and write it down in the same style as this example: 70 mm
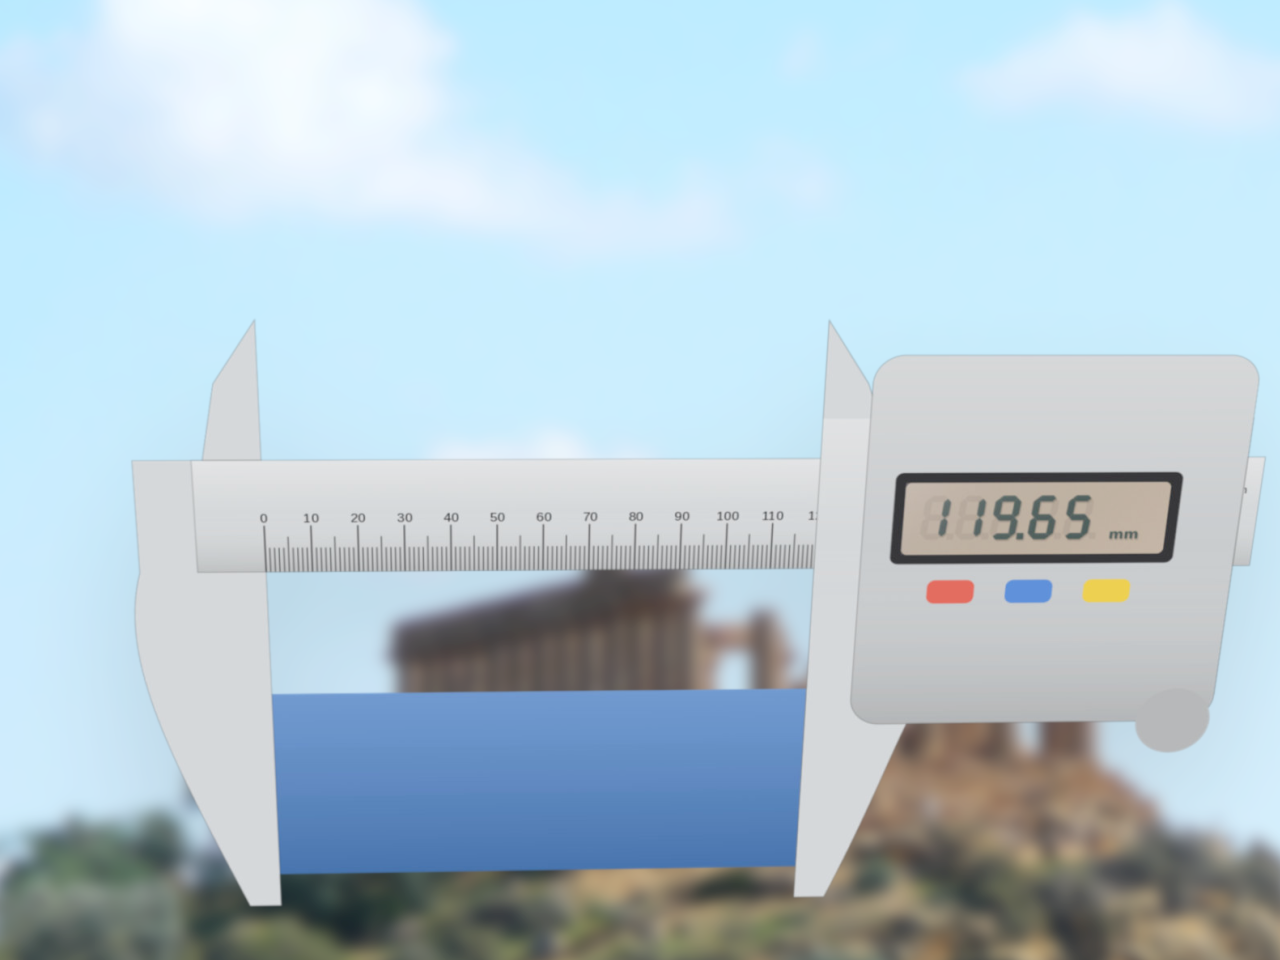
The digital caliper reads 119.65 mm
